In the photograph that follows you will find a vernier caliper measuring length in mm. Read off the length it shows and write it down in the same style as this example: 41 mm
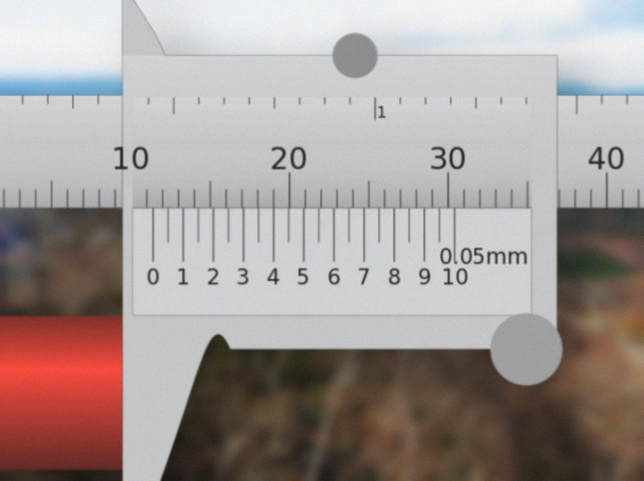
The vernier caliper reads 11.4 mm
